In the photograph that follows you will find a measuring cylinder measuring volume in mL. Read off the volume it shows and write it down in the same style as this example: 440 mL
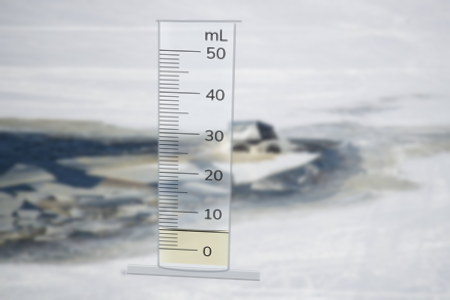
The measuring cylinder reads 5 mL
